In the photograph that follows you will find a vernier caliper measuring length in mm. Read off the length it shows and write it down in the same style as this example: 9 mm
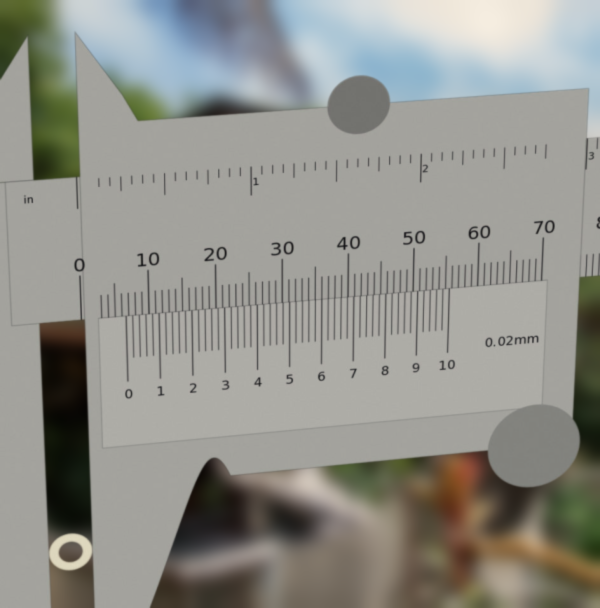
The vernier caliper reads 6.6 mm
